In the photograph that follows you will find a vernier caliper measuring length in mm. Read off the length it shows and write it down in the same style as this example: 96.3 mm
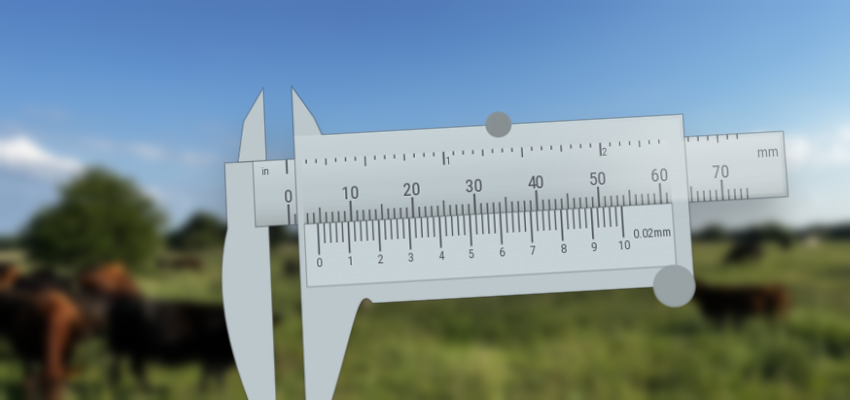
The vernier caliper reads 4.6 mm
